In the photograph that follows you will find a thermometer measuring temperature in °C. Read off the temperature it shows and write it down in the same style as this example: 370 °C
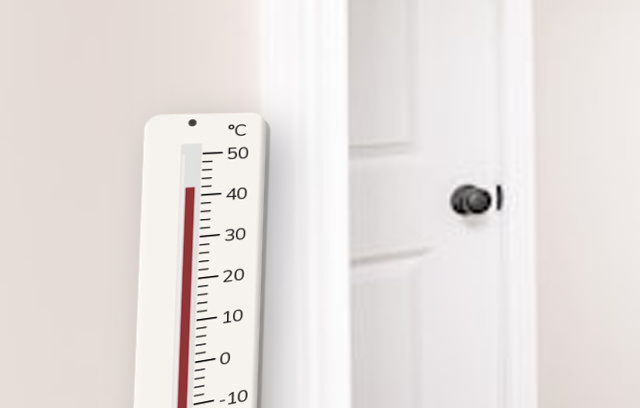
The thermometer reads 42 °C
